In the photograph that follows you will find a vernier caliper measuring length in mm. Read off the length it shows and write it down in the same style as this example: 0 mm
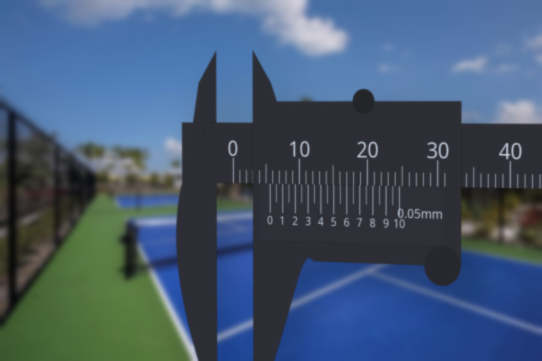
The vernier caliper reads 5.6 mm
